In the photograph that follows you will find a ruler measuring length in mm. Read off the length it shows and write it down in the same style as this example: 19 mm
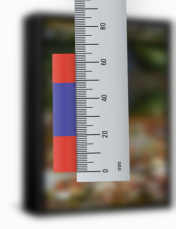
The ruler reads 65 mm
